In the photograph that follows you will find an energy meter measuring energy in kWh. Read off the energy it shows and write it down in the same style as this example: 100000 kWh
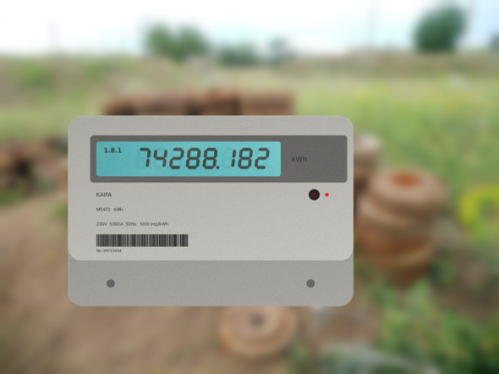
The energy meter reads 74288.182 kWh
